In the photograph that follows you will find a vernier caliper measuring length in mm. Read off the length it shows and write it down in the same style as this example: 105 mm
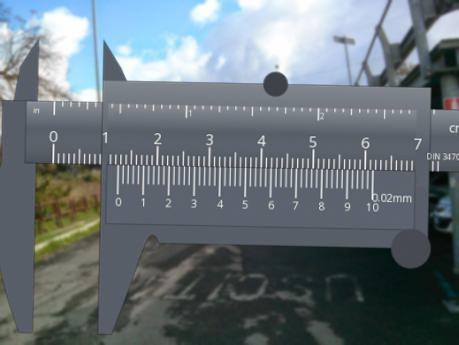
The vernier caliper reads 12.5 mm
